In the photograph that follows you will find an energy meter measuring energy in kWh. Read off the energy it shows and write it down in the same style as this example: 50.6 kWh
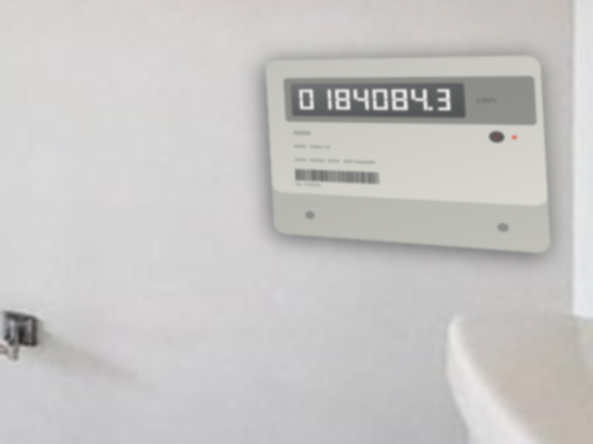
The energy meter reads 184084.3 kWh
